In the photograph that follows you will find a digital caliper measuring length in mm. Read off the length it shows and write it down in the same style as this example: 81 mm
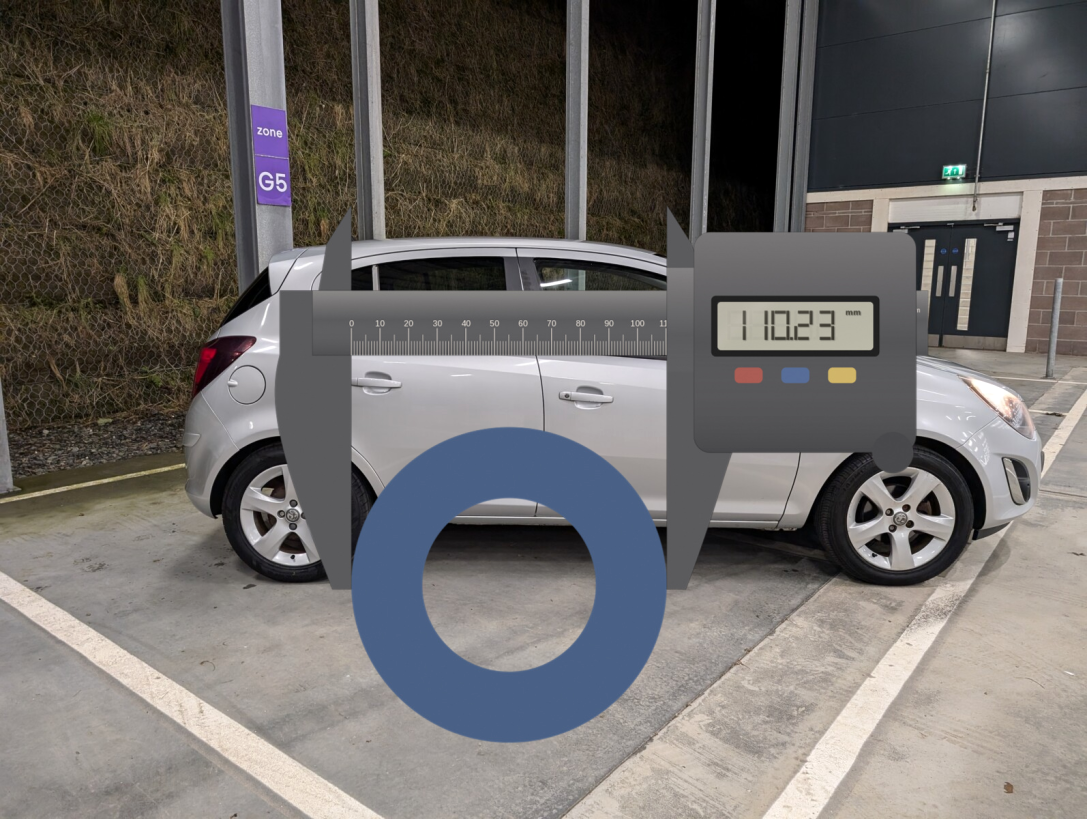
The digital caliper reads 110.23 mm
